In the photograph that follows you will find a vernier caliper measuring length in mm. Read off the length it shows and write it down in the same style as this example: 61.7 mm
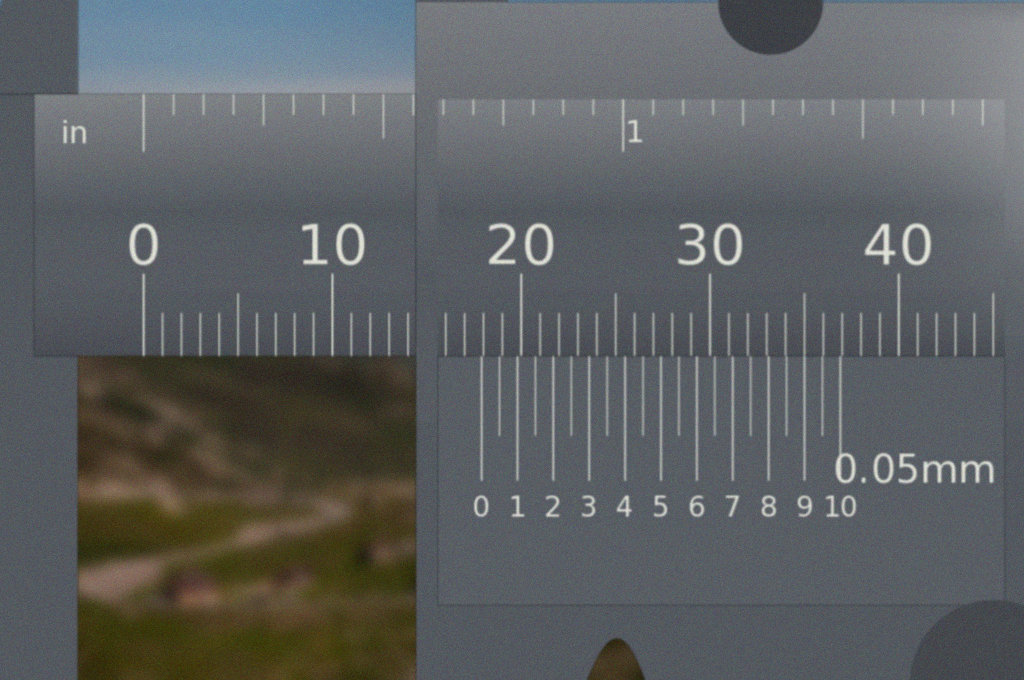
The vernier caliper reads 17.9 mm
